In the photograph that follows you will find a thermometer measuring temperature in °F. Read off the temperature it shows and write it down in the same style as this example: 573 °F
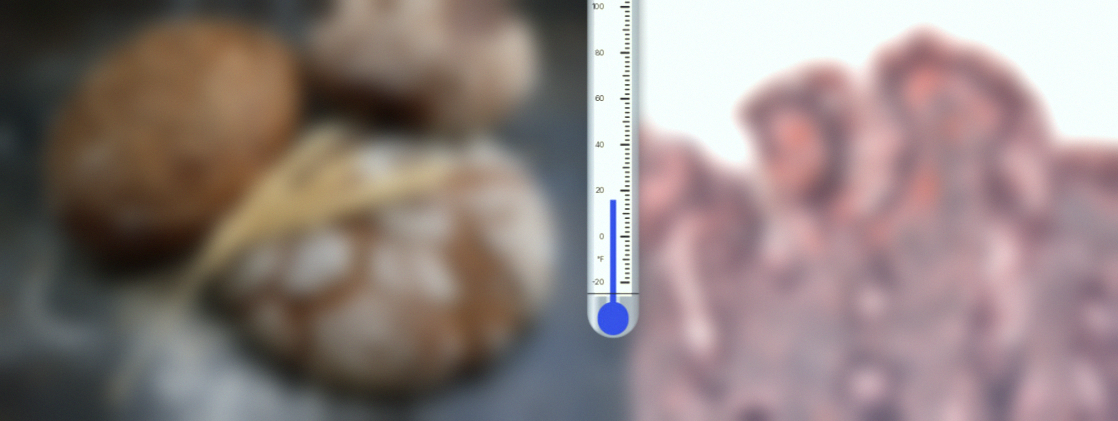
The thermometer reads 16 °F
